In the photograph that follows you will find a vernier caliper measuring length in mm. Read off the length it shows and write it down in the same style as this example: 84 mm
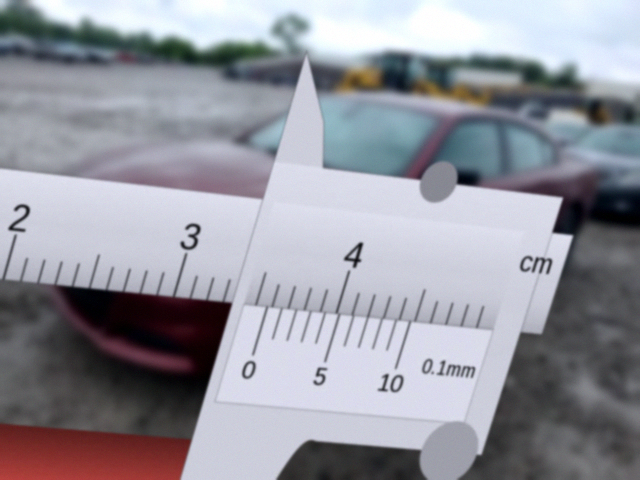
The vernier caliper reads 35.7 mm
